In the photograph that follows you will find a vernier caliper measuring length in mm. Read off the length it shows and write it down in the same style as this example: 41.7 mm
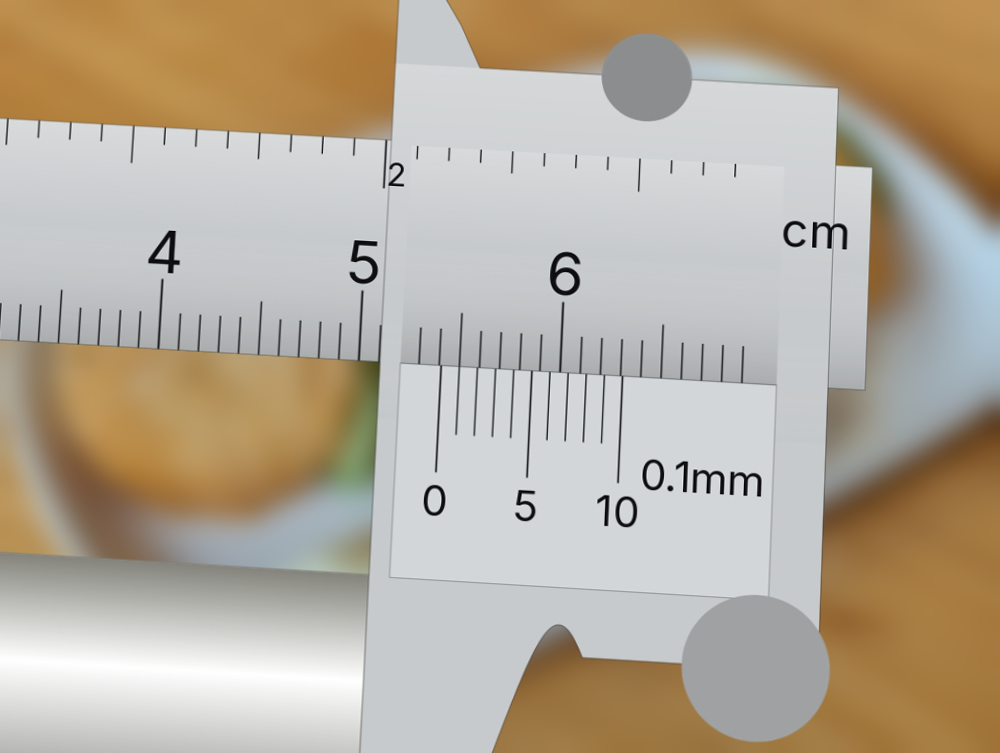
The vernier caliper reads 54.1 mm
